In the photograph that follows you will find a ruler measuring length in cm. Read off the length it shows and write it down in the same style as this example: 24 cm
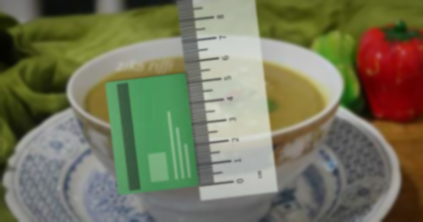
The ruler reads 5.5 cm
